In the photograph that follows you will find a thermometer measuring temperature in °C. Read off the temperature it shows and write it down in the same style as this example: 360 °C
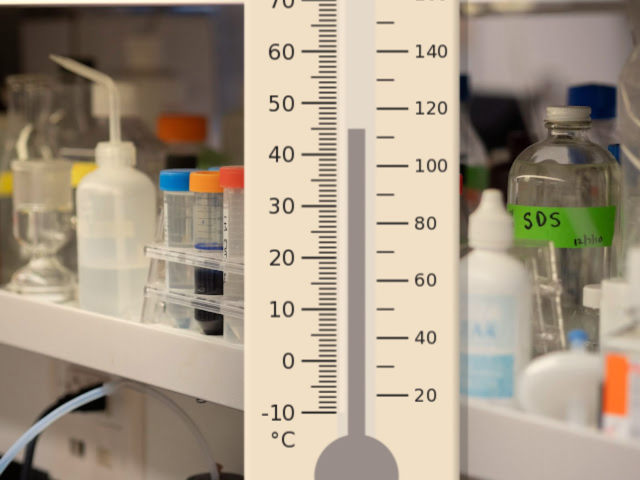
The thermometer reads 45 °C
